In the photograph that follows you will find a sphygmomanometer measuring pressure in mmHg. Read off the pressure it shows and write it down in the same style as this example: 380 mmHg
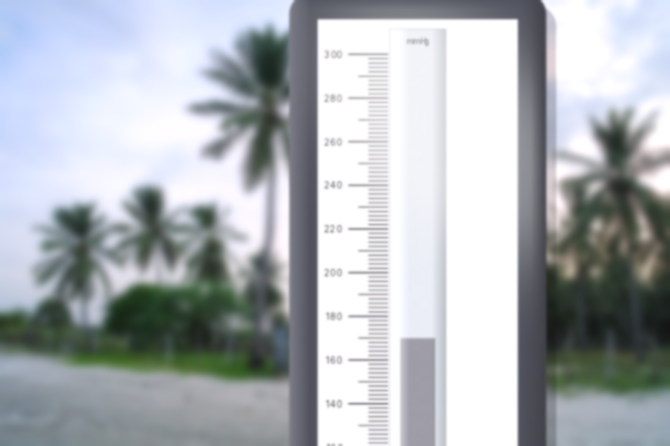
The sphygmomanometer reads 170 mmHg
